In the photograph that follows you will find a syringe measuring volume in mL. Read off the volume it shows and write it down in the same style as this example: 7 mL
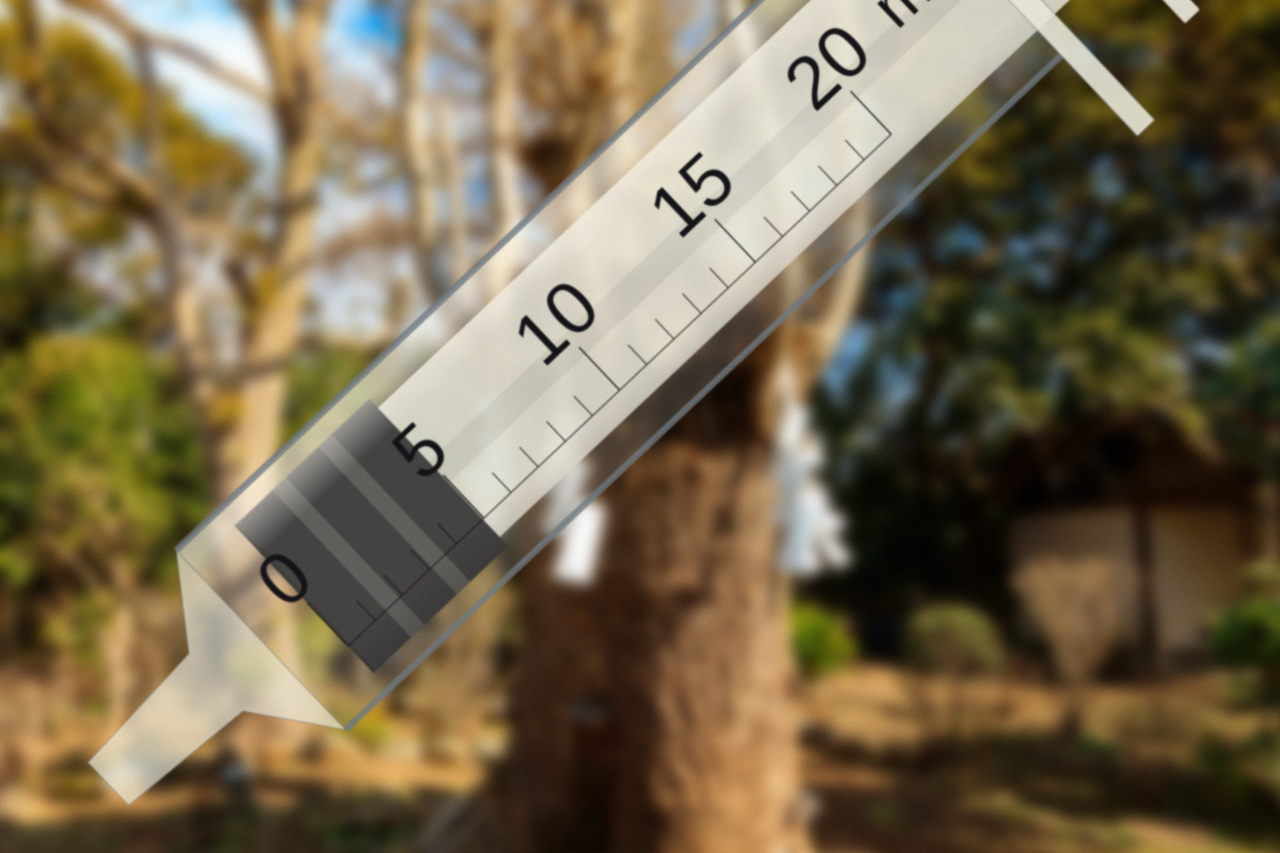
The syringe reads 0 mL
